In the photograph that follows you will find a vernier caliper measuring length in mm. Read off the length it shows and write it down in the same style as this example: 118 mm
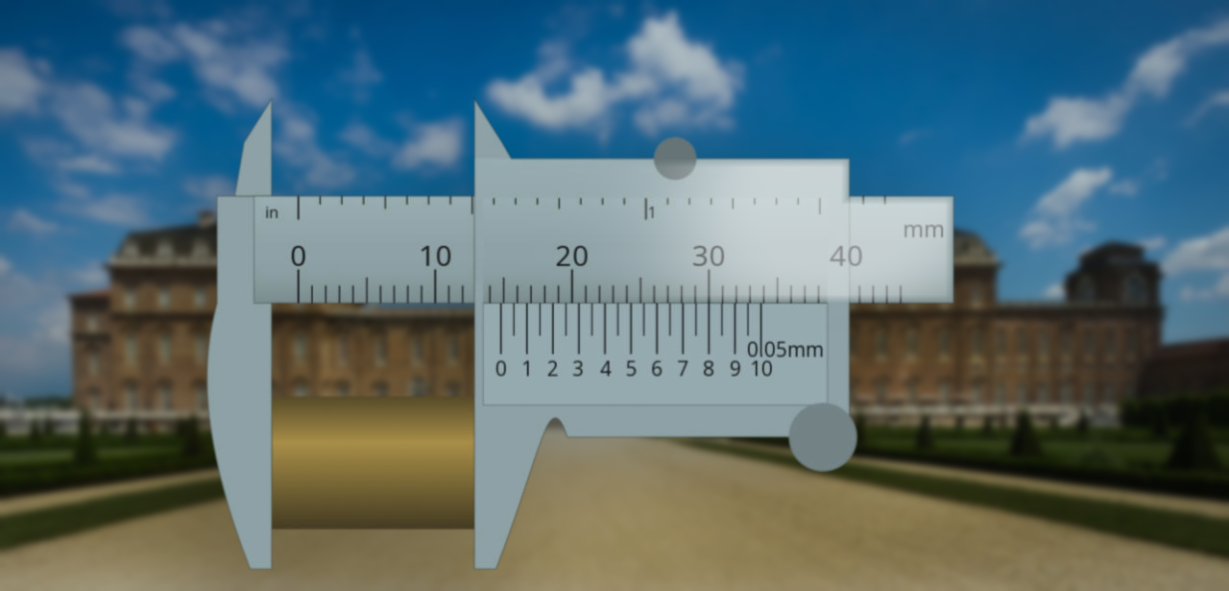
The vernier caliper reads 14.8 mm
